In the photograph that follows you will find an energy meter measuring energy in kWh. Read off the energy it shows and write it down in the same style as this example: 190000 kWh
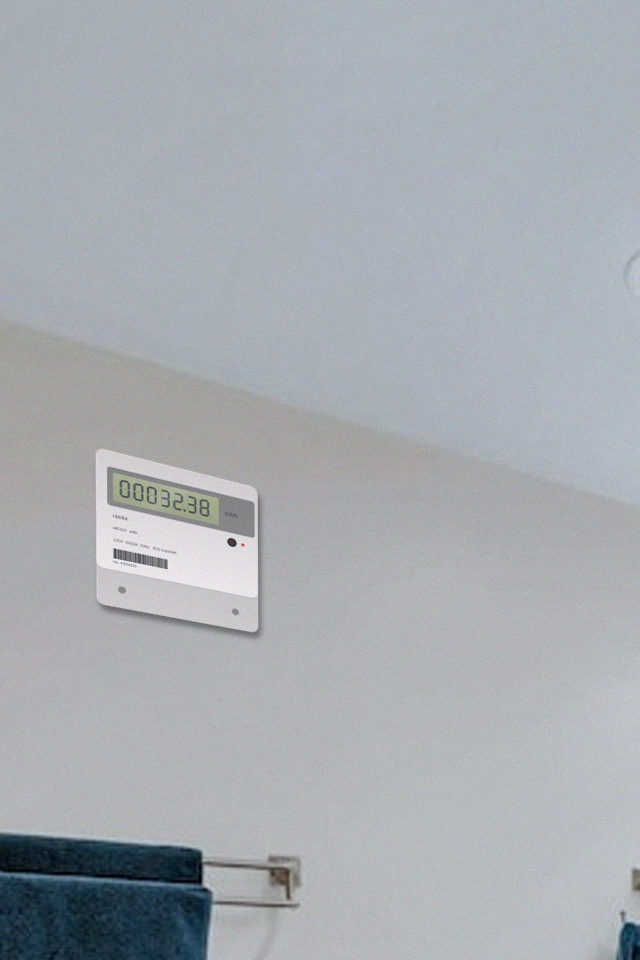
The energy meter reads 32.38 kWh
